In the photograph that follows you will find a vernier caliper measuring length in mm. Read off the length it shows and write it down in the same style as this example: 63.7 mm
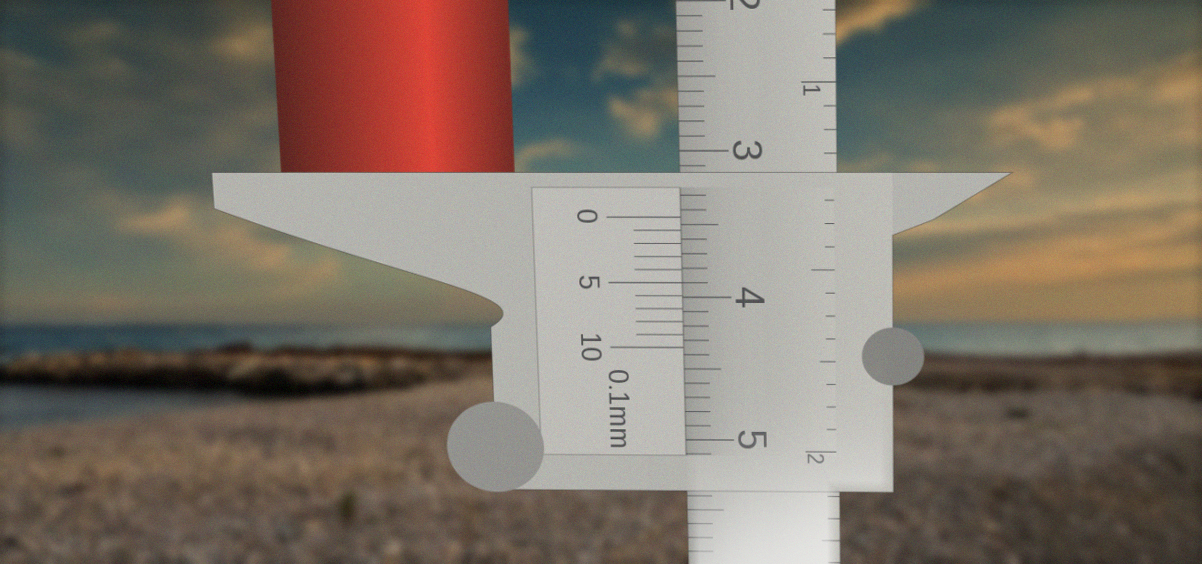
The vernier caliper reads 34.5 mm
